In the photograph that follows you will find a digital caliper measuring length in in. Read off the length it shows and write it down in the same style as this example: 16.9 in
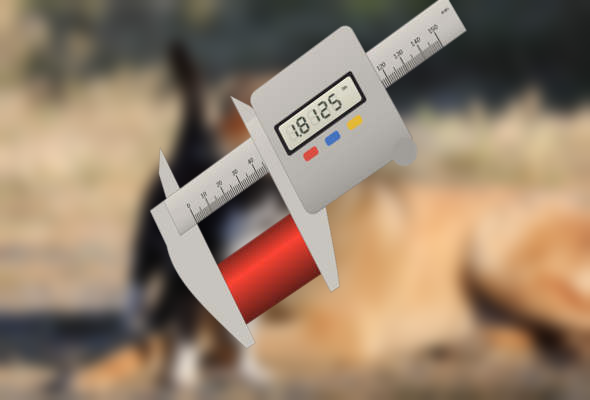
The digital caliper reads 1.8125 in
